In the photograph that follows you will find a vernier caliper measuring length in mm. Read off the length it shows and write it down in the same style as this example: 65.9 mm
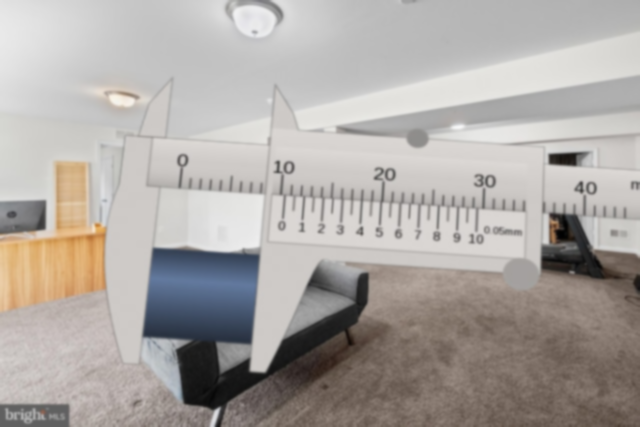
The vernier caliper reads 10.4 mm
